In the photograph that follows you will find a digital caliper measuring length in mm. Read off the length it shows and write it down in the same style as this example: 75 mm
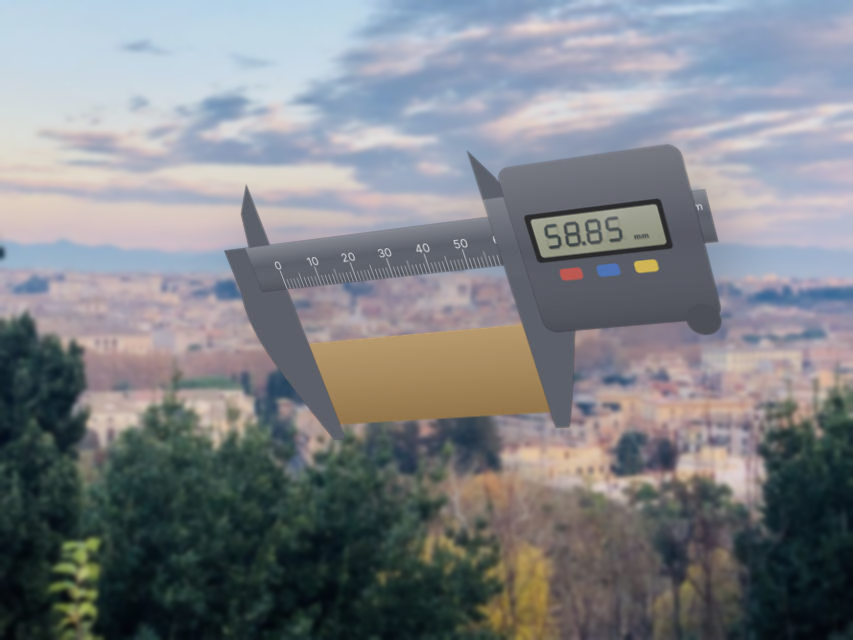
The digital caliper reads 58.85 mm
